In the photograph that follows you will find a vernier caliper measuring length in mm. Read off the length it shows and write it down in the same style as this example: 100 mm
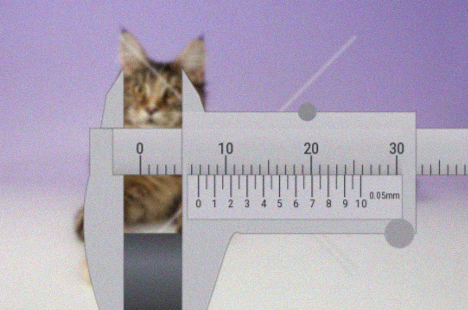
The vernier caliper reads 6.8 mm
